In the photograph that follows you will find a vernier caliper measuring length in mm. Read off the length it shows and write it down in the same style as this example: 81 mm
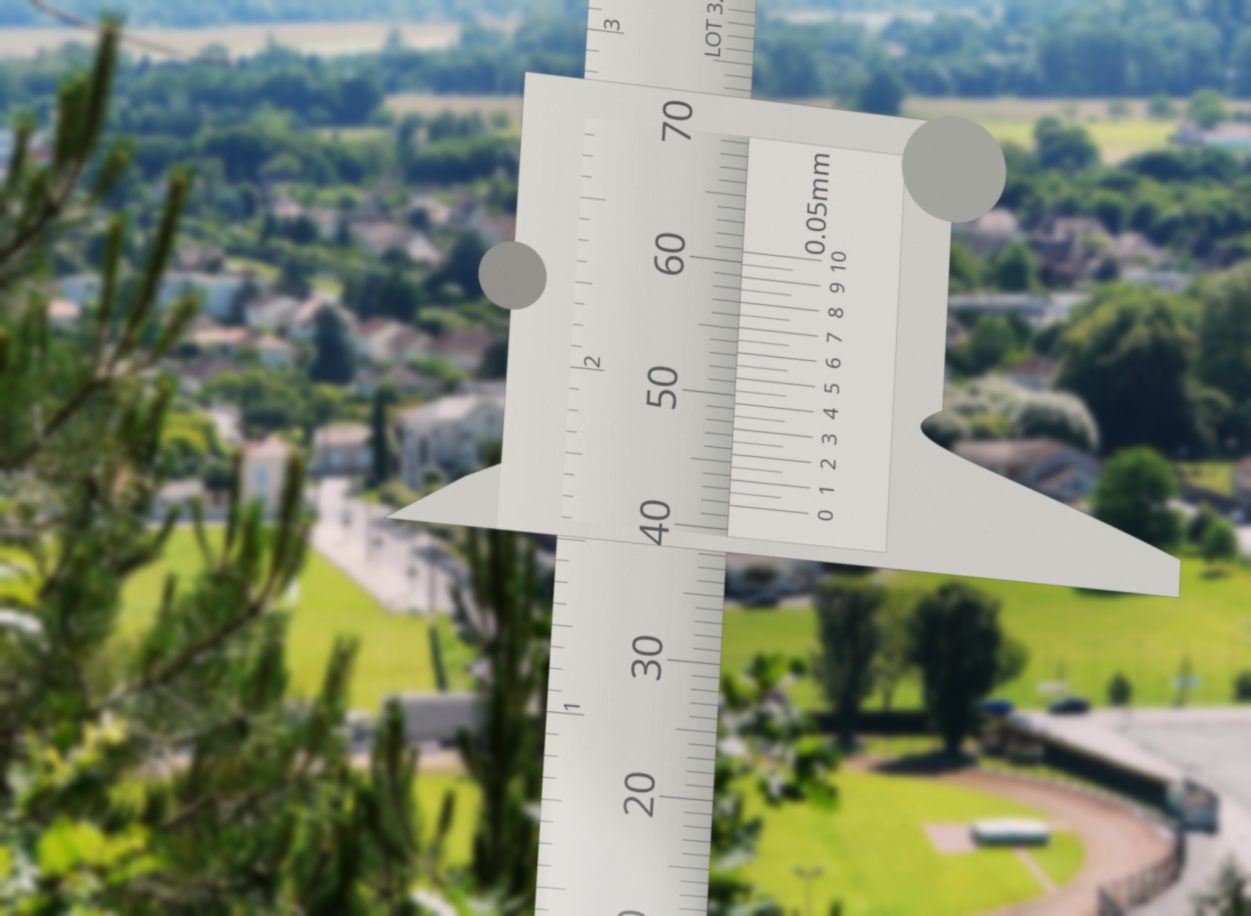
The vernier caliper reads 41.8 mm
